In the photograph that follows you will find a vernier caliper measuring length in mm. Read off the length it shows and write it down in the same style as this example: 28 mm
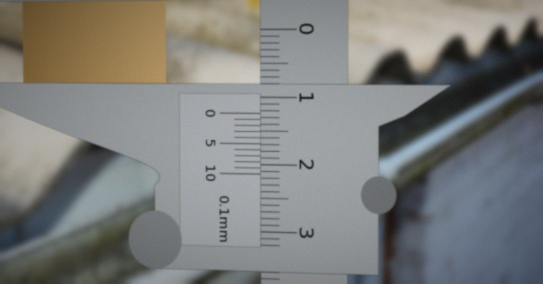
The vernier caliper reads 12.4 mm
